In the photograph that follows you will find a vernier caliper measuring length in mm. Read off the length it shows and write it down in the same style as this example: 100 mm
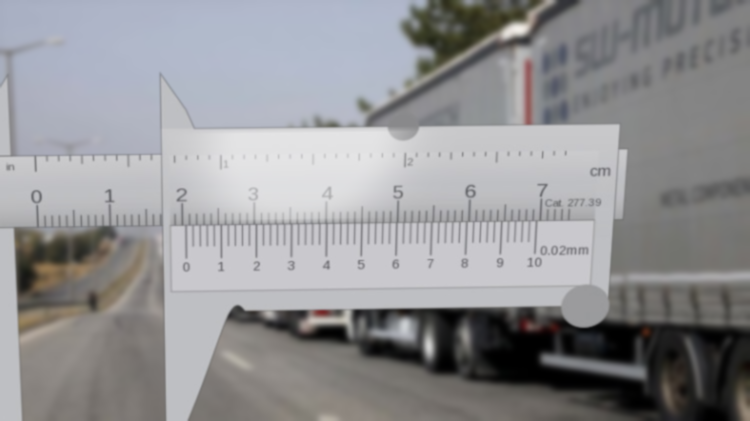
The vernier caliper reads 20.5 mm
